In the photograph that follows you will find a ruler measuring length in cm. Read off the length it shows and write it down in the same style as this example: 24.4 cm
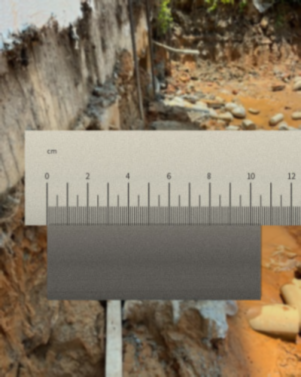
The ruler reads 10.5 cm
